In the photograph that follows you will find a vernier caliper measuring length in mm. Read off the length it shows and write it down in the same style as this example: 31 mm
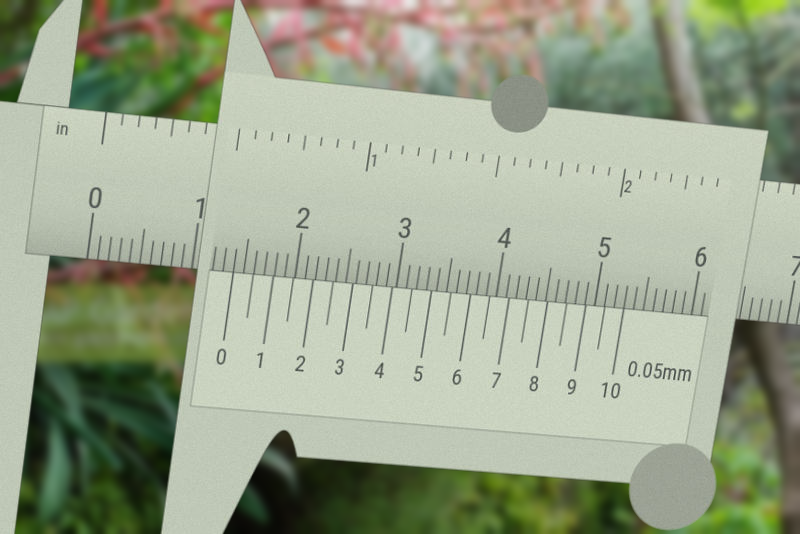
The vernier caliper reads 14.0 mm
